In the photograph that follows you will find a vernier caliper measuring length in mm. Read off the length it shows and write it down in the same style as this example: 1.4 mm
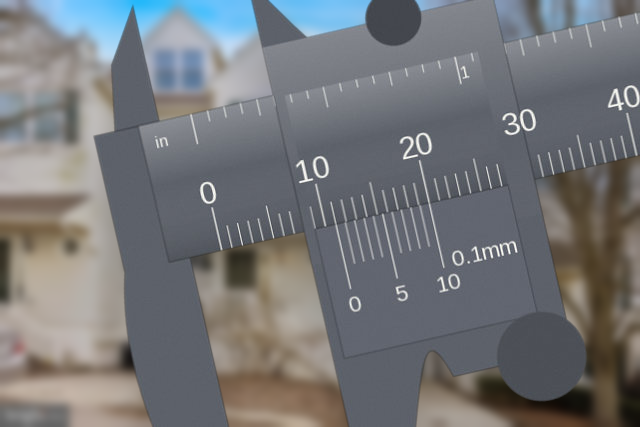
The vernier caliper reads 11.0 mm
